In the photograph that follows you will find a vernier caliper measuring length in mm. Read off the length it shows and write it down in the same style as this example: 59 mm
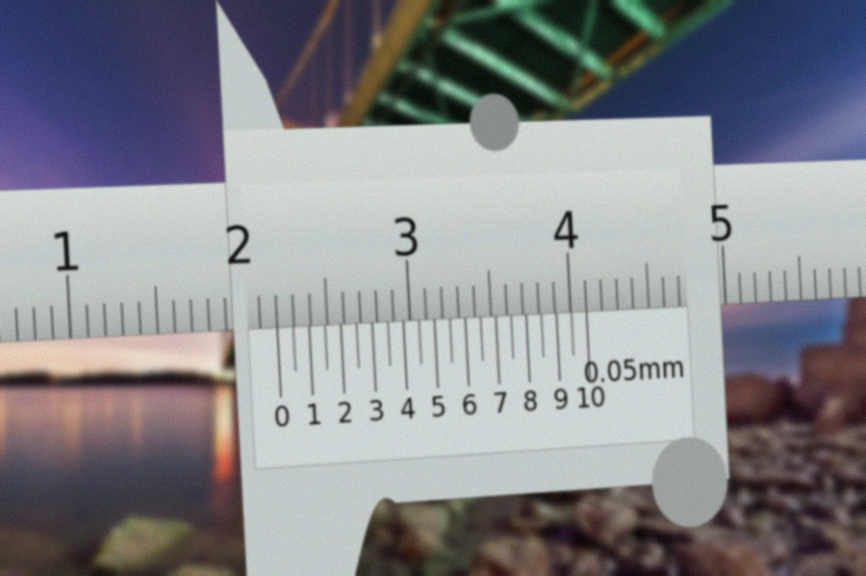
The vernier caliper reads 22.0 mm
